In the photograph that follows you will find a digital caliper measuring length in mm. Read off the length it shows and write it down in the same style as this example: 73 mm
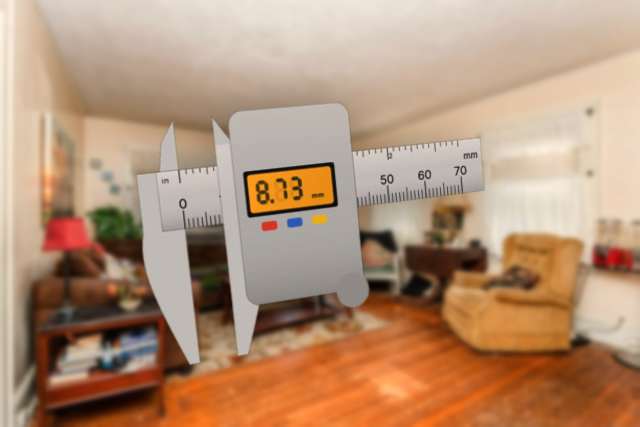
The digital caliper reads 8.73 mm
